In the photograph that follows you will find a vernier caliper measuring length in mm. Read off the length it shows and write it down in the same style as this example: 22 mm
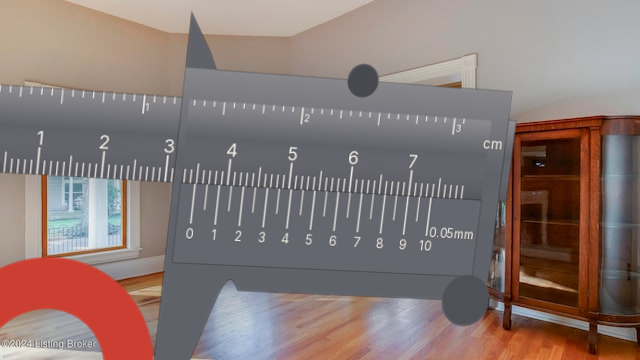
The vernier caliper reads 34.8 mm
